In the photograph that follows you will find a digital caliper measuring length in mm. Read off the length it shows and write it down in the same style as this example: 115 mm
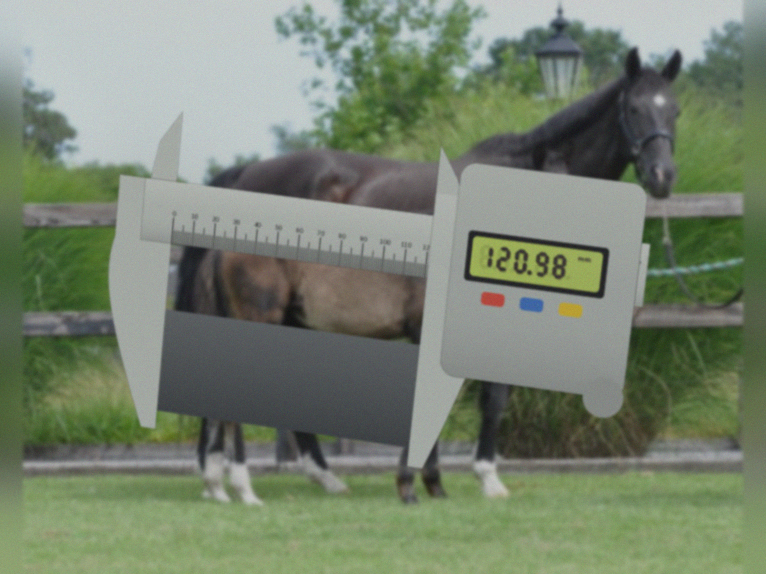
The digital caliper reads 120.98 mm
